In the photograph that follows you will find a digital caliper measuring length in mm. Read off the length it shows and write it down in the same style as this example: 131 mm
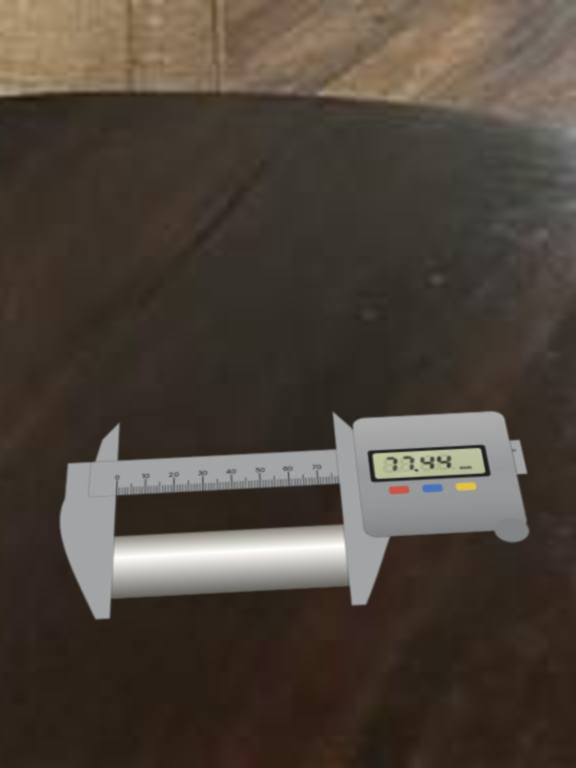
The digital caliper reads 77.44 mm
